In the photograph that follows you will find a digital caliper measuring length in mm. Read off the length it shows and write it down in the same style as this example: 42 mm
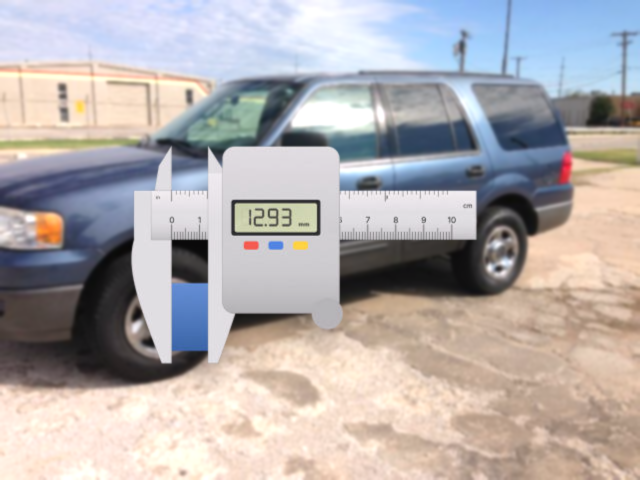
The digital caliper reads 12.93 mm
